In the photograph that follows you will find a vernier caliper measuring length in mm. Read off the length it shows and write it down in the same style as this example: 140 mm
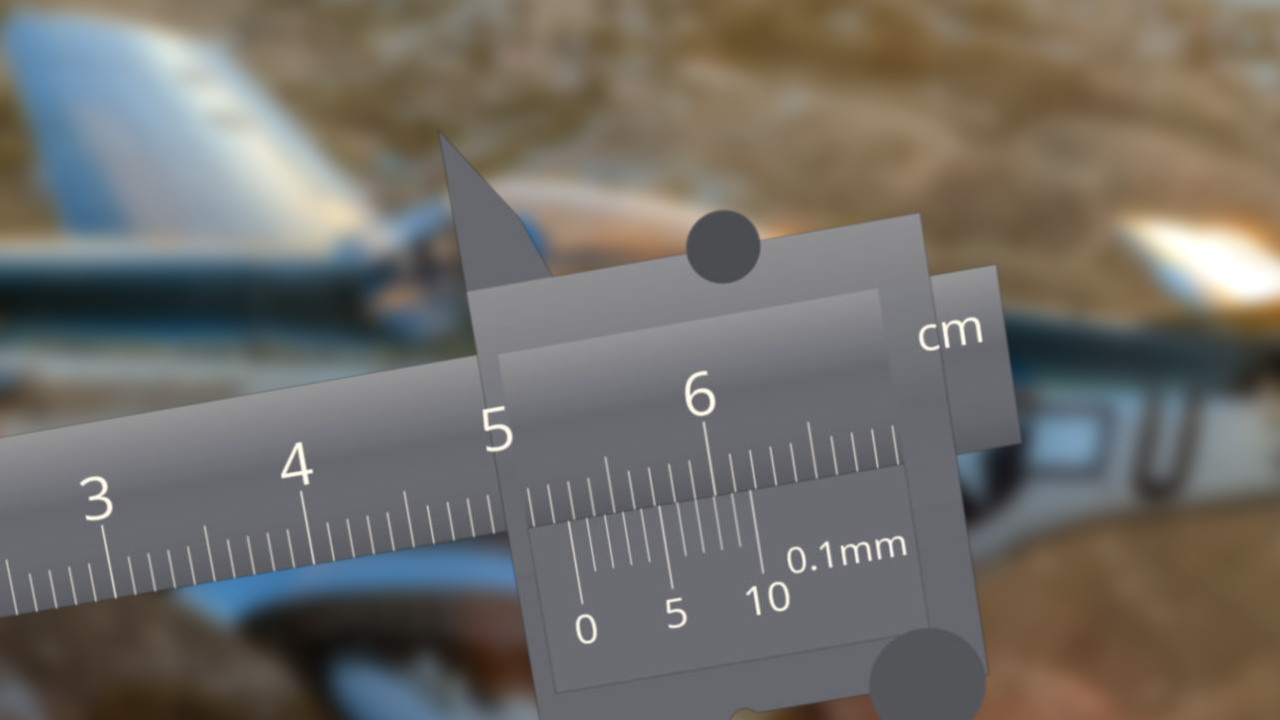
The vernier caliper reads 52.7 mm
